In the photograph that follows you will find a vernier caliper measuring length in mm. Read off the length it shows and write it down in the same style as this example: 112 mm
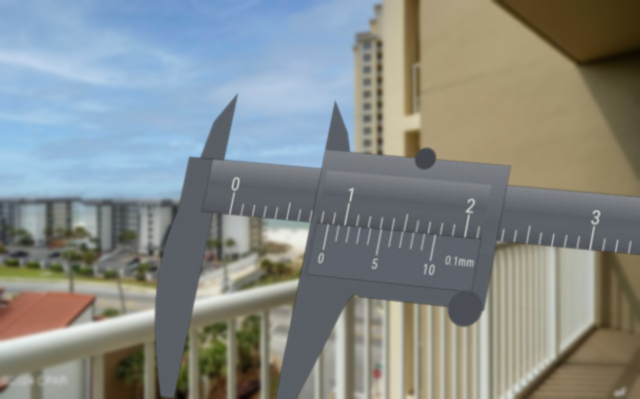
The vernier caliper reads 8.6 mm
